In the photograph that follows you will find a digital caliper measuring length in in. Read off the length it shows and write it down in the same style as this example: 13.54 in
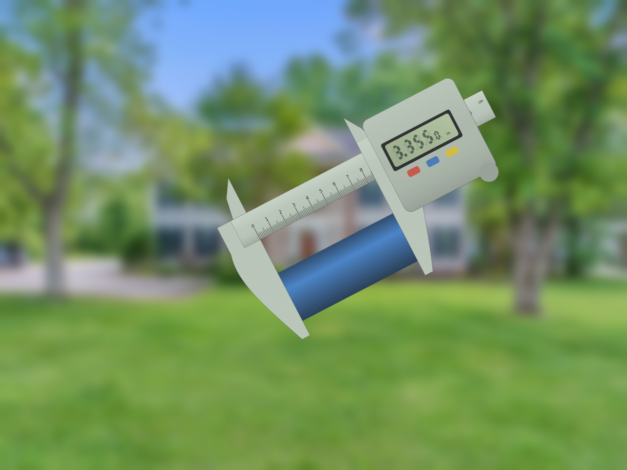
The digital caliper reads 3.3550 in
